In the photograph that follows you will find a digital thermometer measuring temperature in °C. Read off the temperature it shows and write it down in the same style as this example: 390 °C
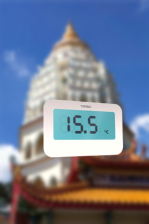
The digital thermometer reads 15.5 °C
